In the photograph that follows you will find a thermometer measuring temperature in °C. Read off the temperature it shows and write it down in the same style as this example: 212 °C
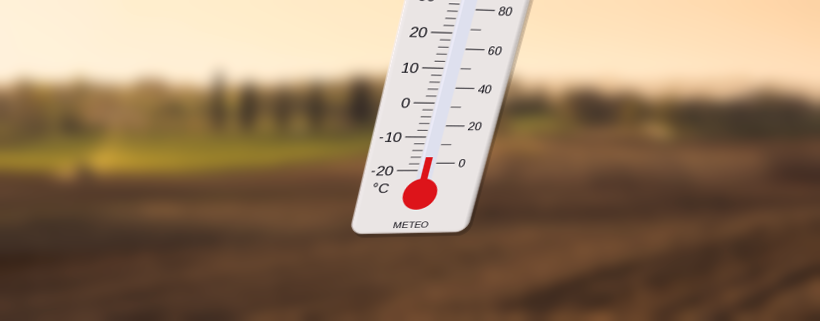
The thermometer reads -16 °C
